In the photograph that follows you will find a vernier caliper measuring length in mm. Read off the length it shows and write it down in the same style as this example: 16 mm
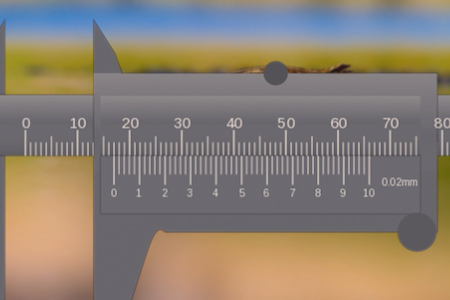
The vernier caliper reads 17.0 mm
